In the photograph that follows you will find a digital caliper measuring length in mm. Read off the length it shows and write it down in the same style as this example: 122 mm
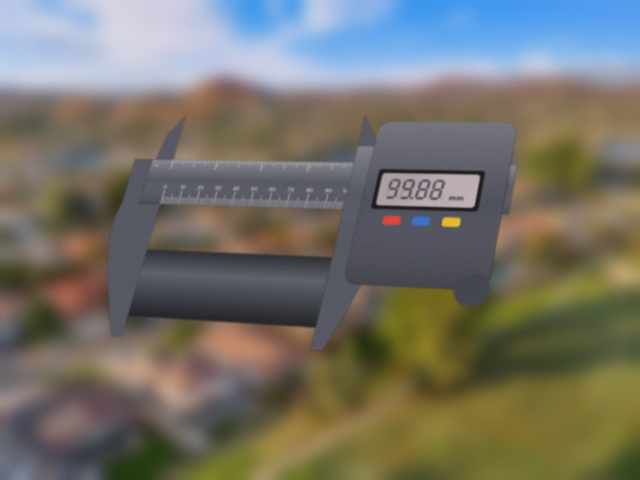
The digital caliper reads 99.88 mm
